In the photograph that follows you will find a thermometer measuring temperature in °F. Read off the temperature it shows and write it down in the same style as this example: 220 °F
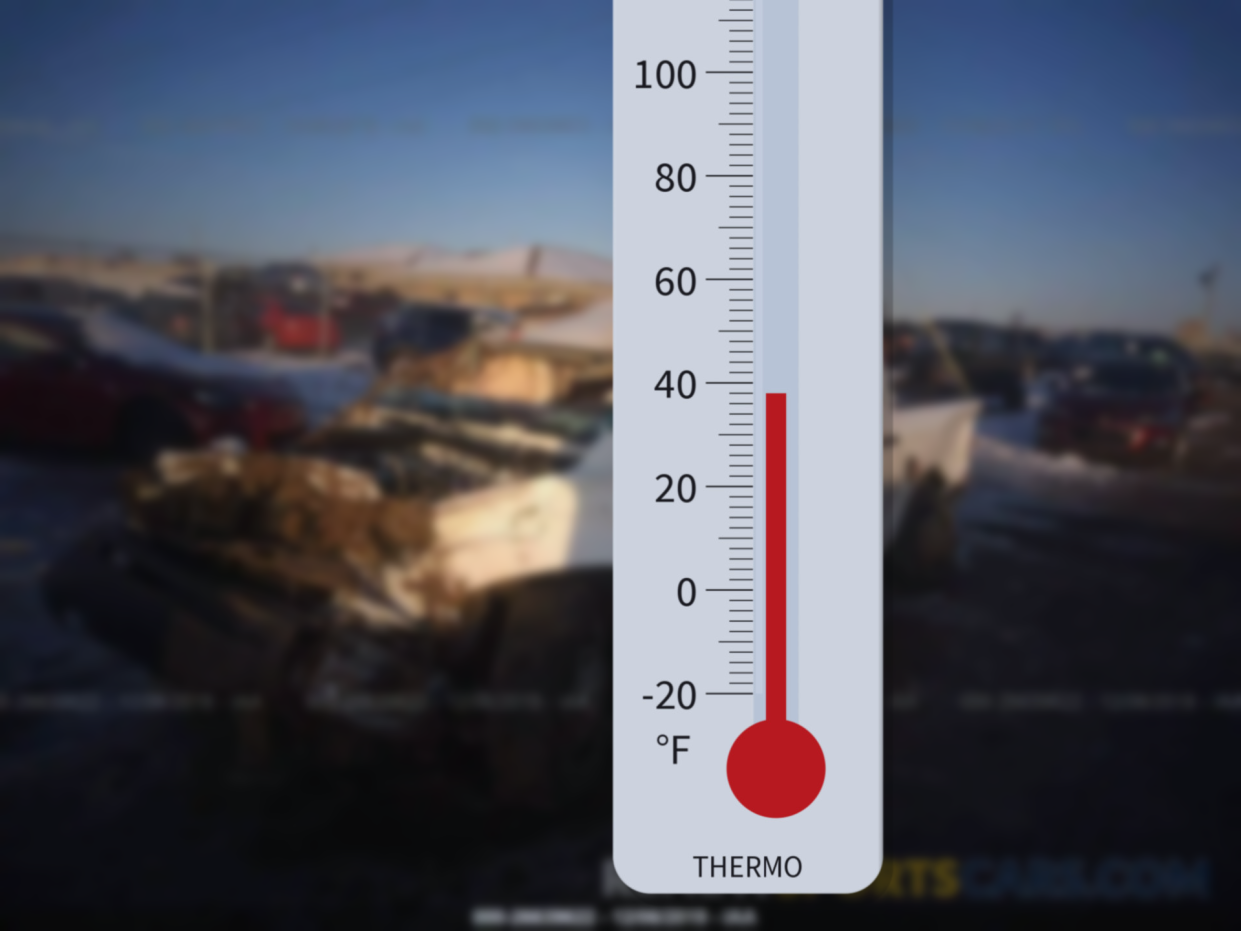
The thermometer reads 38 °F
